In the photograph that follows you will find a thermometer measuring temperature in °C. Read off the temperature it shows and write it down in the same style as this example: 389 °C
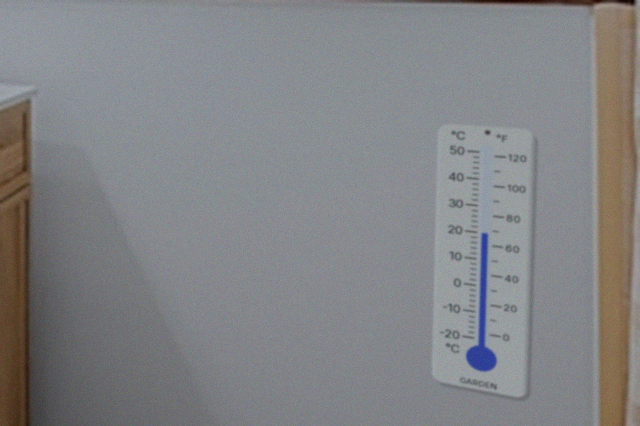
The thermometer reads 20 °C
